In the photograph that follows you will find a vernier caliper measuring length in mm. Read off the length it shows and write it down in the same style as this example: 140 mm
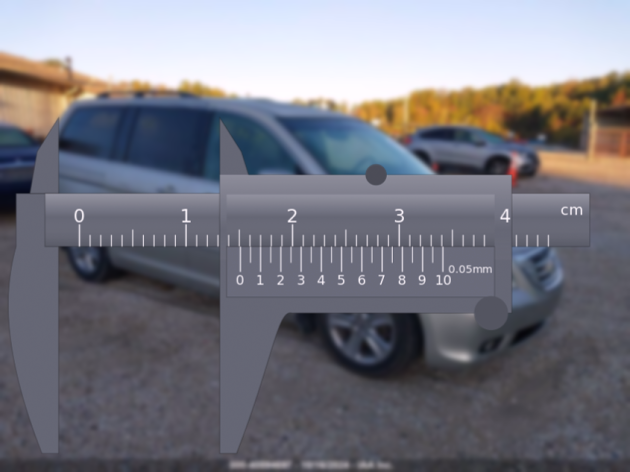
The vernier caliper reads 15.1 mm
